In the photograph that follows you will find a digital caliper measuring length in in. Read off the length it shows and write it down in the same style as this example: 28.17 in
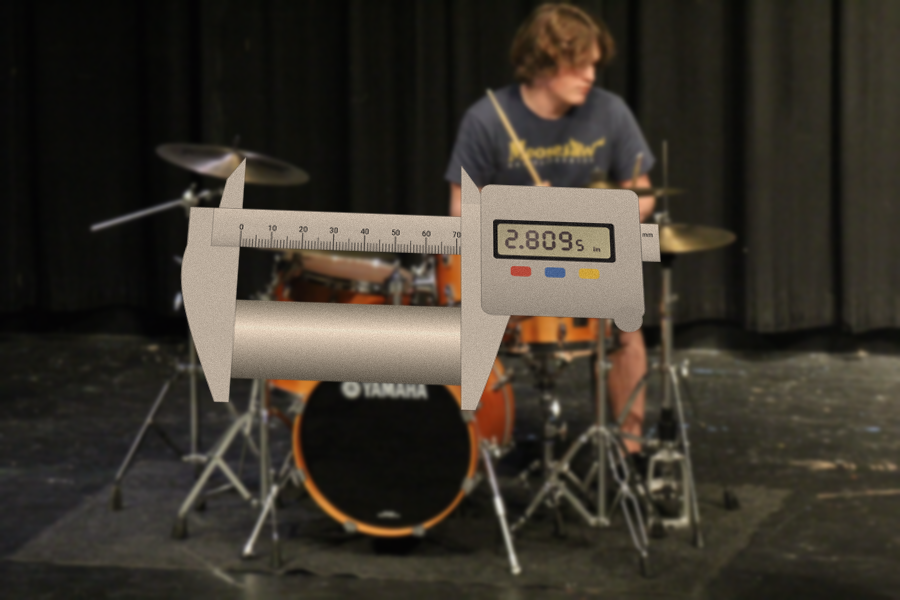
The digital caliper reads 2.8095 in
